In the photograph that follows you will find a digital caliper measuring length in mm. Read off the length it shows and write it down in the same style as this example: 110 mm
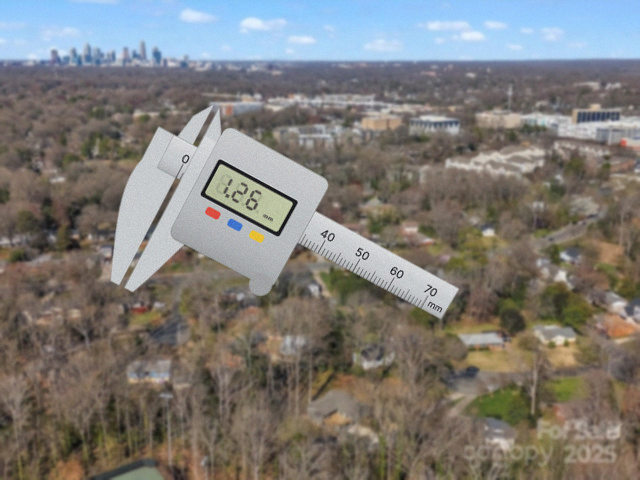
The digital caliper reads 1.26 mm
